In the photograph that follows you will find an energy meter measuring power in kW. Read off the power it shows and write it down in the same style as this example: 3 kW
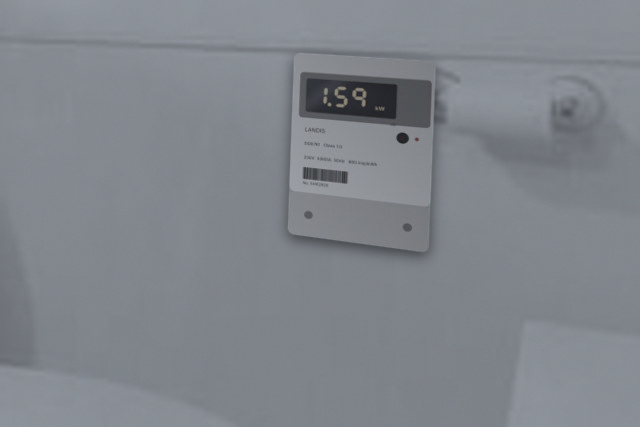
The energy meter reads 1.59 kW
